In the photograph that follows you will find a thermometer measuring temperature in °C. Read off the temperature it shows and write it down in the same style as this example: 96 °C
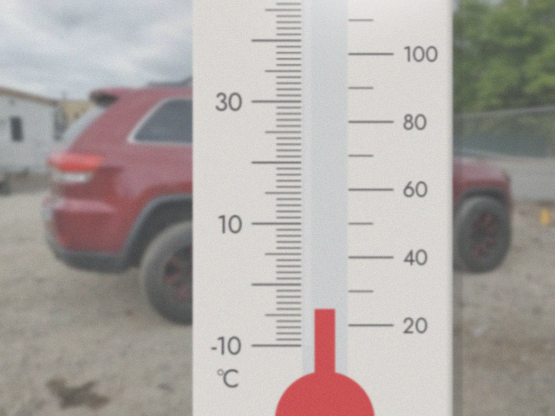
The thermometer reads -4 °C
